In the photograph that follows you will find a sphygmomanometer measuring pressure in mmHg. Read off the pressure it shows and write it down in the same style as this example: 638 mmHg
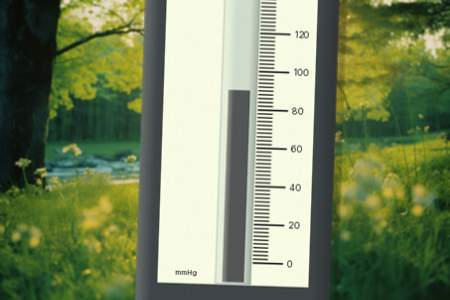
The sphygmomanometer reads 90 mmHg
